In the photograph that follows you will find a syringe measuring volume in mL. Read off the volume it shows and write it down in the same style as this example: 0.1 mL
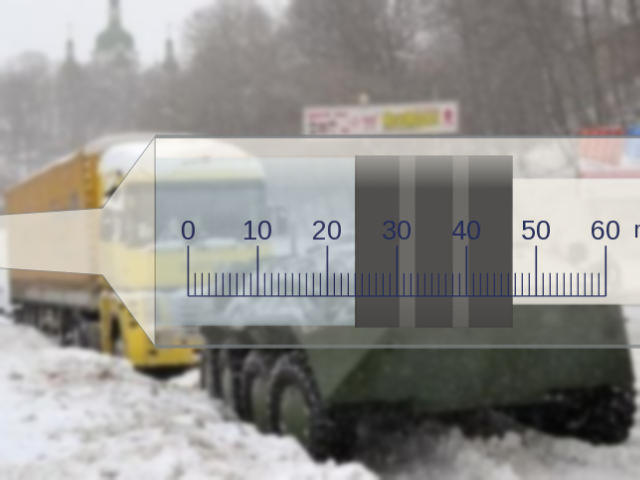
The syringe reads 24 mL
